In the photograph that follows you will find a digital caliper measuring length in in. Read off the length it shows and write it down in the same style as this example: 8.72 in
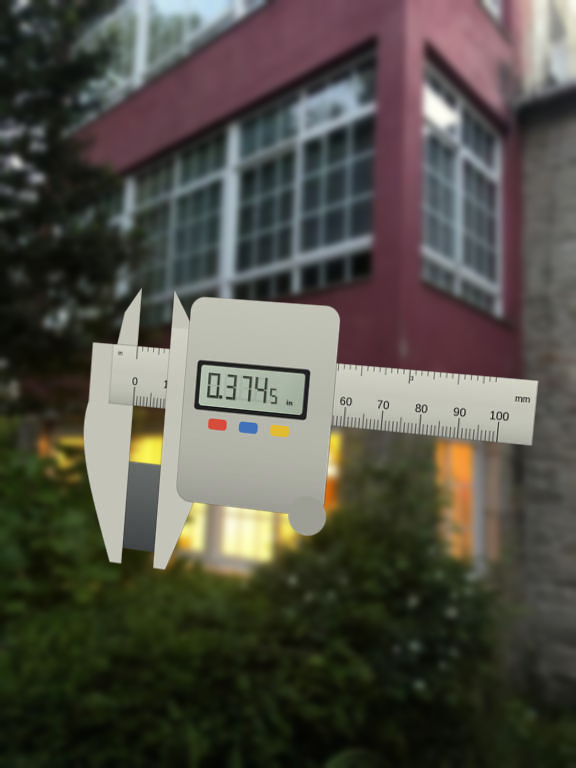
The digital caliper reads 0.3745 in
